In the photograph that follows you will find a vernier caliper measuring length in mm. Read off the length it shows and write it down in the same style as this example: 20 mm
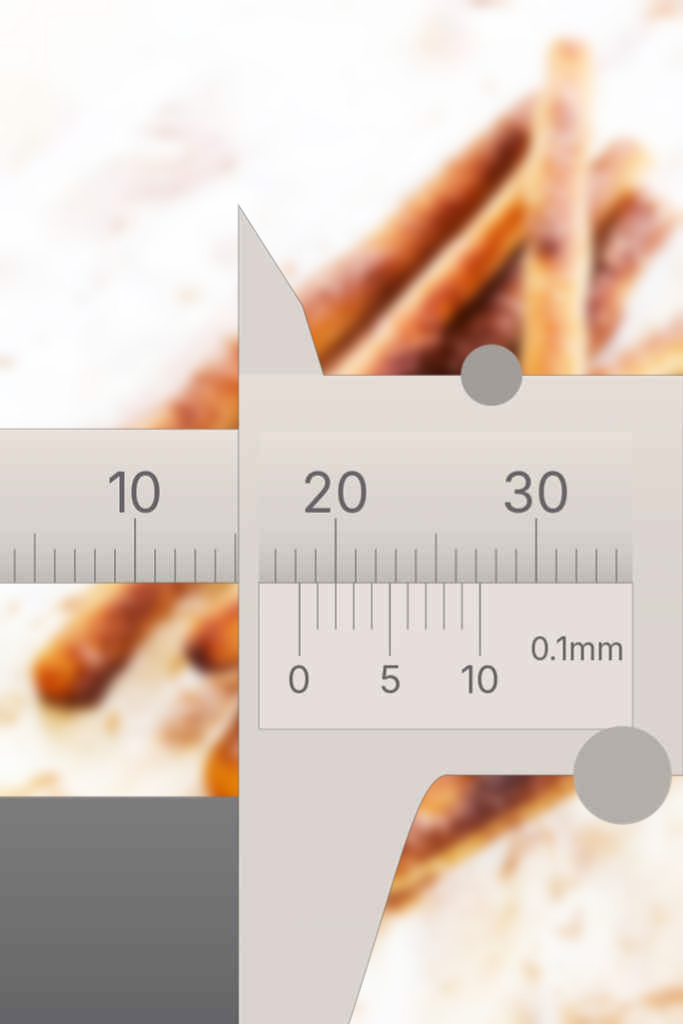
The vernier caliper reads 18.2 mm
